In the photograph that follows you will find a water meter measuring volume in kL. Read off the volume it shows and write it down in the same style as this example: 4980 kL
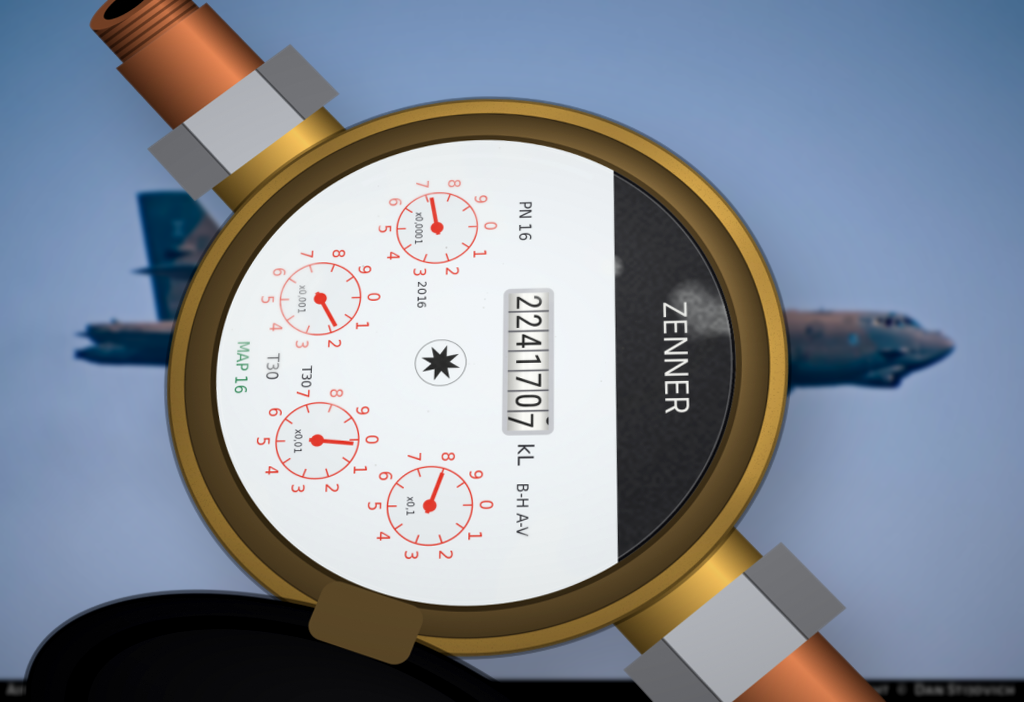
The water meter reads 2241706.8017 kL
